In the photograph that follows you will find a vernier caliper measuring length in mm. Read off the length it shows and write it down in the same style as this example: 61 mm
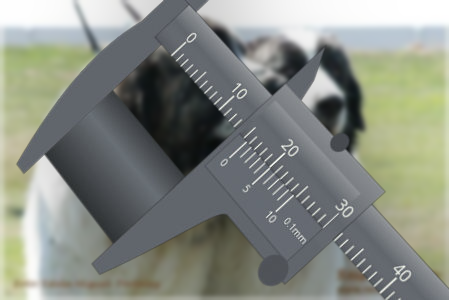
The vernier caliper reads 15.6 mm
